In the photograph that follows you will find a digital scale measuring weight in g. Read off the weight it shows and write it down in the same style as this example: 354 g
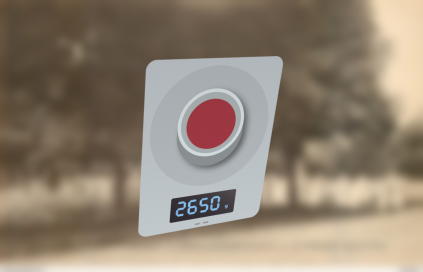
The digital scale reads 2650 g
